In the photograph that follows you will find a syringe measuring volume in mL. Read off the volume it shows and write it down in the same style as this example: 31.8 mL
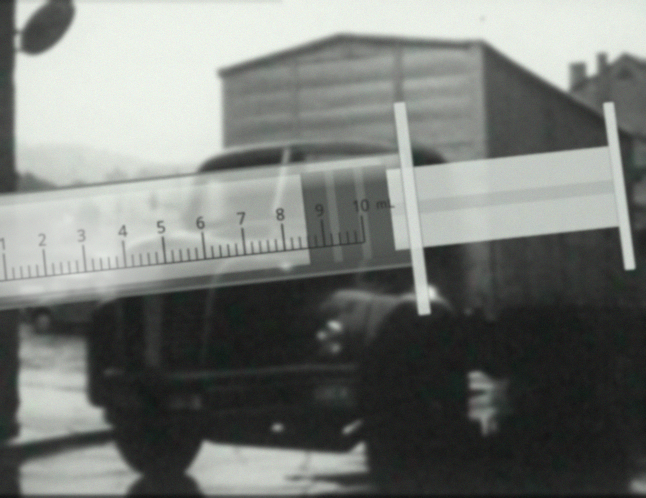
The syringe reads 8.6 mL
